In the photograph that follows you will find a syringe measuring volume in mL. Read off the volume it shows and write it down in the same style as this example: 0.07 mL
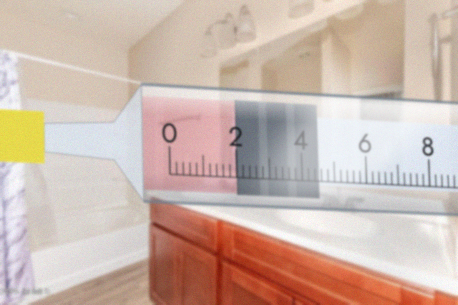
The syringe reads 2 mL
